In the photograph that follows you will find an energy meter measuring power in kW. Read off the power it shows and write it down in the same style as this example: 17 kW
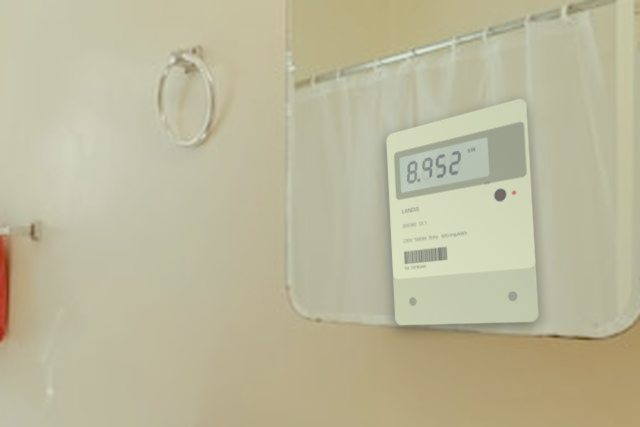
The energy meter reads 8.952 kW
